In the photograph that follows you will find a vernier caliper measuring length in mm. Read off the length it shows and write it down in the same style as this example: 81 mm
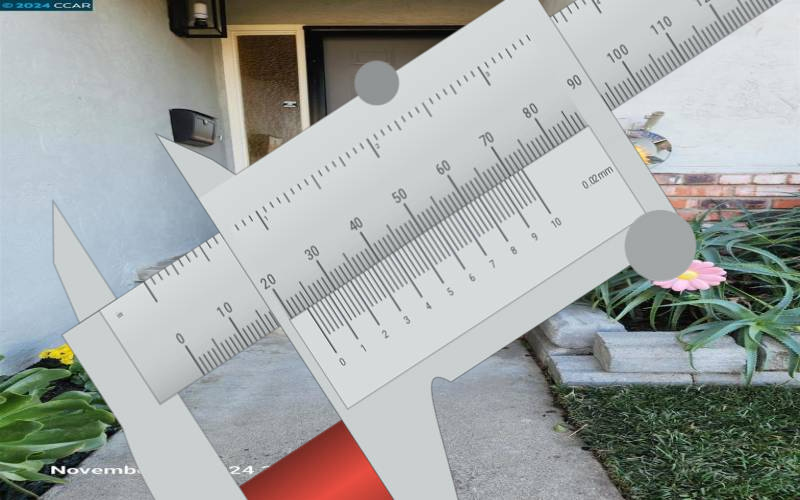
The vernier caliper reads 23.5 mm
